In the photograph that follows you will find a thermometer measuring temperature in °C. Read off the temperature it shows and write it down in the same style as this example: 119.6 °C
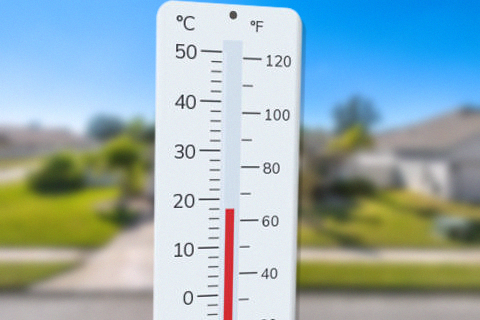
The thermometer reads 18 °C
